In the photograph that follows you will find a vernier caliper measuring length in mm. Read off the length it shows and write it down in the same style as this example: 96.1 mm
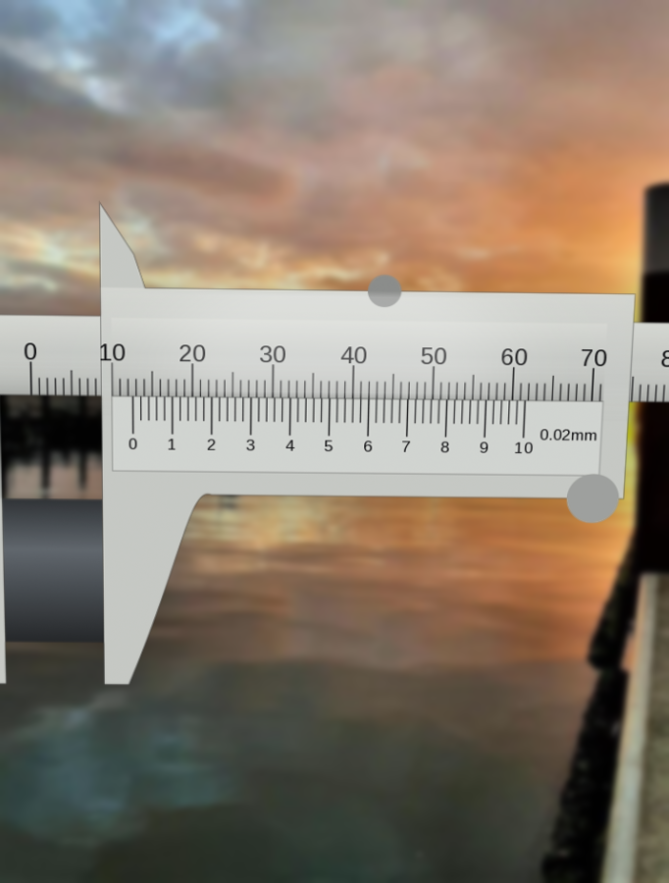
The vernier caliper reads 12.6 mm
